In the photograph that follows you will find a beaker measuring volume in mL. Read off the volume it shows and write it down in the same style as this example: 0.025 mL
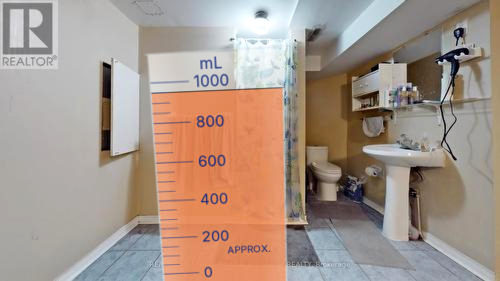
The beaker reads 950 mL
